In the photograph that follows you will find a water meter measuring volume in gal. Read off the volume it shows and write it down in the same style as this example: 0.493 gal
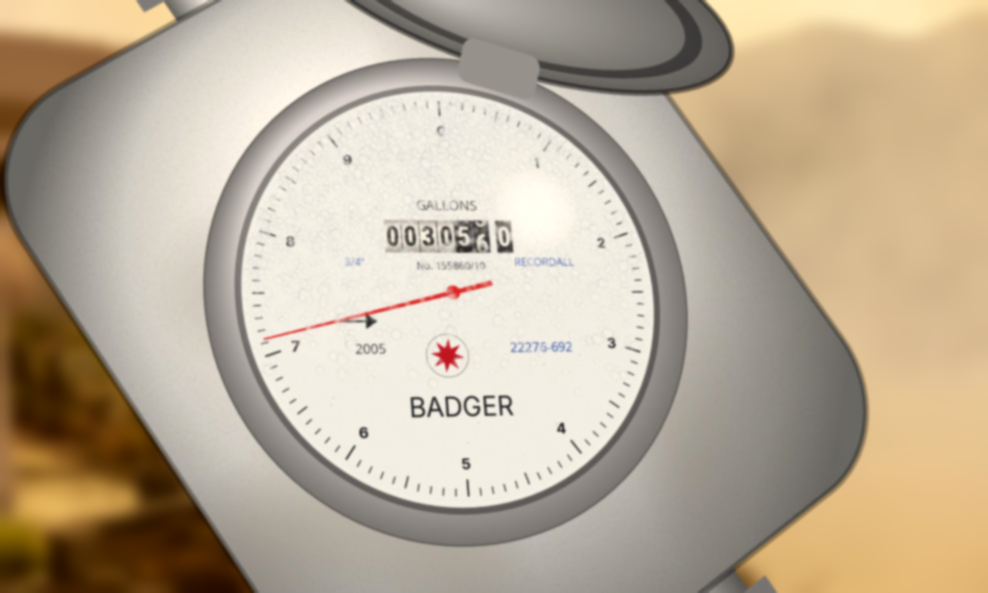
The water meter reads 30557.1 gal
